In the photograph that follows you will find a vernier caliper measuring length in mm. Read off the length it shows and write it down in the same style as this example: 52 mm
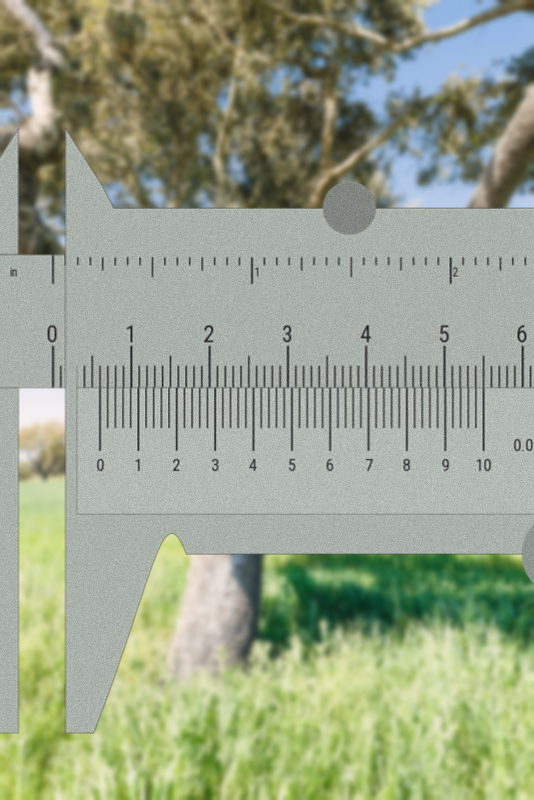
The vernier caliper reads 6.0 mm
